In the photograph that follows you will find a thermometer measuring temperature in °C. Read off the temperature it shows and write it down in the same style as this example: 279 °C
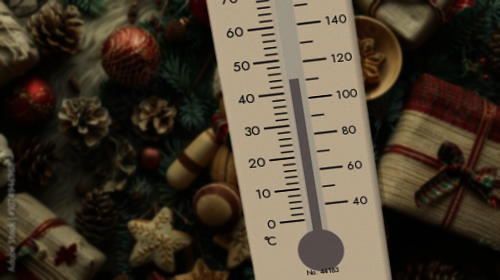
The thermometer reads 44 °C
